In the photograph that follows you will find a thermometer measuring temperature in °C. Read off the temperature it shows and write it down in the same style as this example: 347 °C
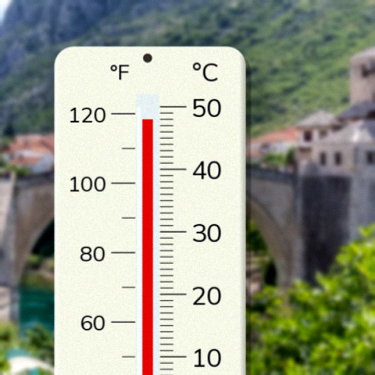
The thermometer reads 48 °C
